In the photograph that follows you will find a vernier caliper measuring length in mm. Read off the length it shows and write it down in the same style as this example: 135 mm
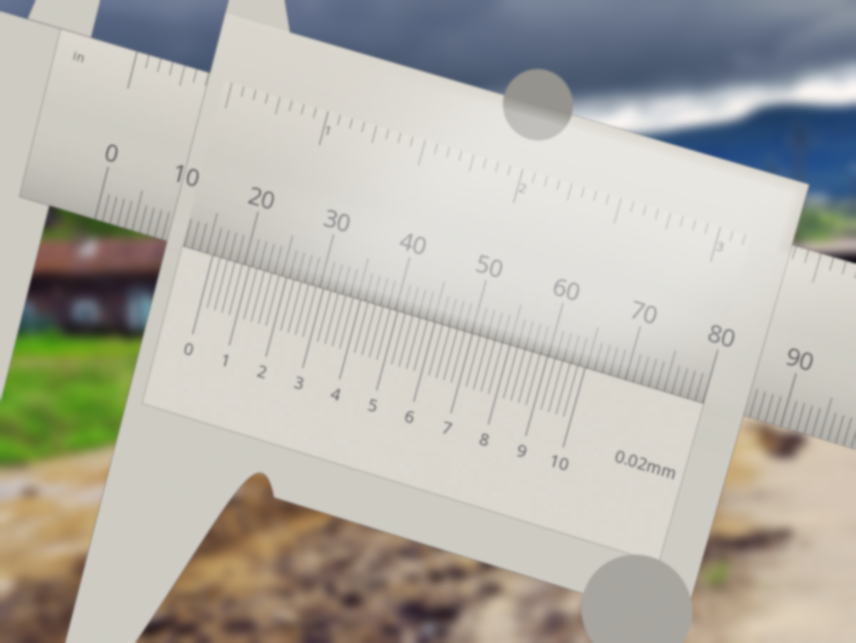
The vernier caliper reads 15.8 mm
